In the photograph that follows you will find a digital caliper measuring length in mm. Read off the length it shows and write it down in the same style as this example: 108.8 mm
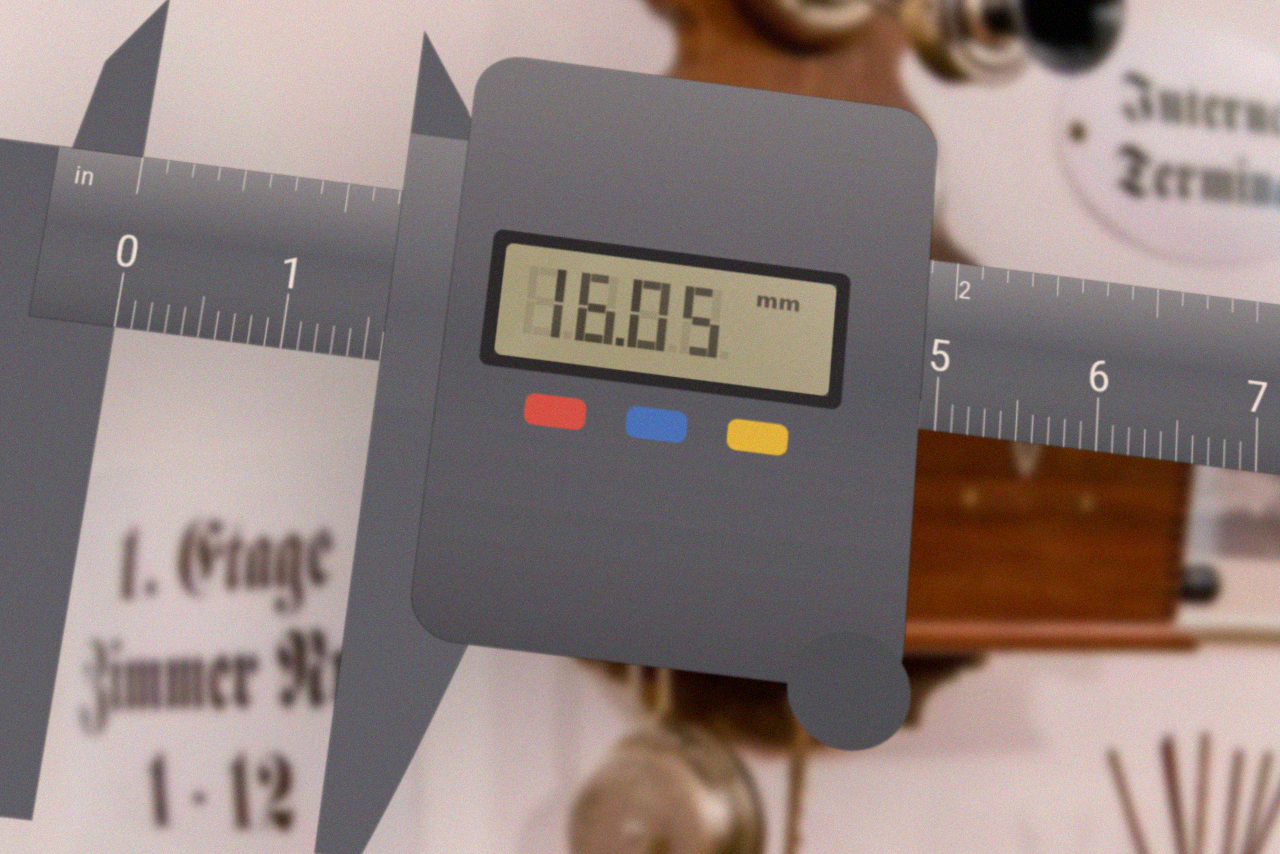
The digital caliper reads 16.05 mm
